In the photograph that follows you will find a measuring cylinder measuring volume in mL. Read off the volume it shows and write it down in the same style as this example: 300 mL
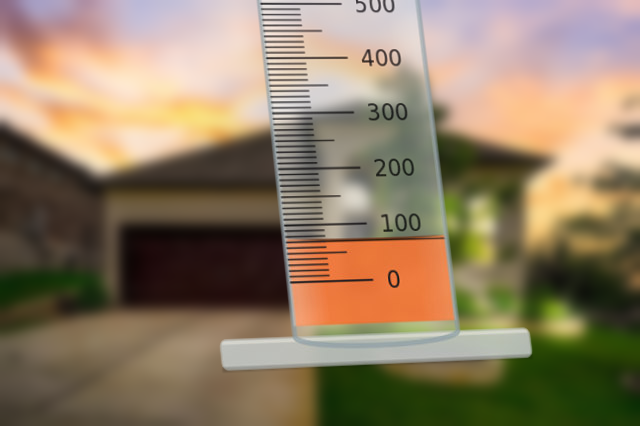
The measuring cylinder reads 70 mL
